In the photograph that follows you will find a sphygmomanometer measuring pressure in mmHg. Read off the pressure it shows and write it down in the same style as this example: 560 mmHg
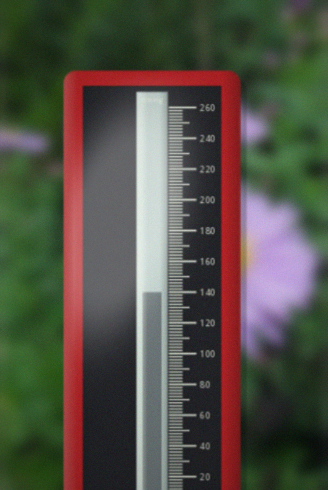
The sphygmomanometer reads 140 mmHg
